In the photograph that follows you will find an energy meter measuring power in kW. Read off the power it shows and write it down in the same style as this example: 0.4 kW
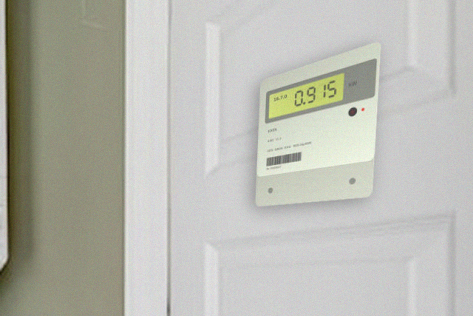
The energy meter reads 0.915 kW
